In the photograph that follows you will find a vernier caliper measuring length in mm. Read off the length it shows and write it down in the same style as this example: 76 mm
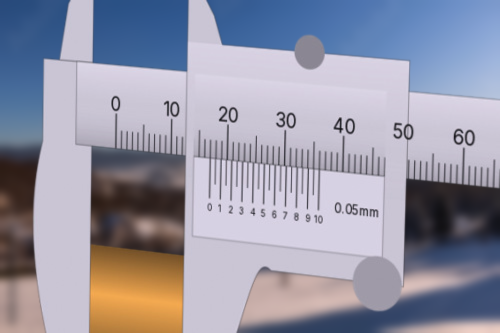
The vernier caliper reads 17.0 mm
